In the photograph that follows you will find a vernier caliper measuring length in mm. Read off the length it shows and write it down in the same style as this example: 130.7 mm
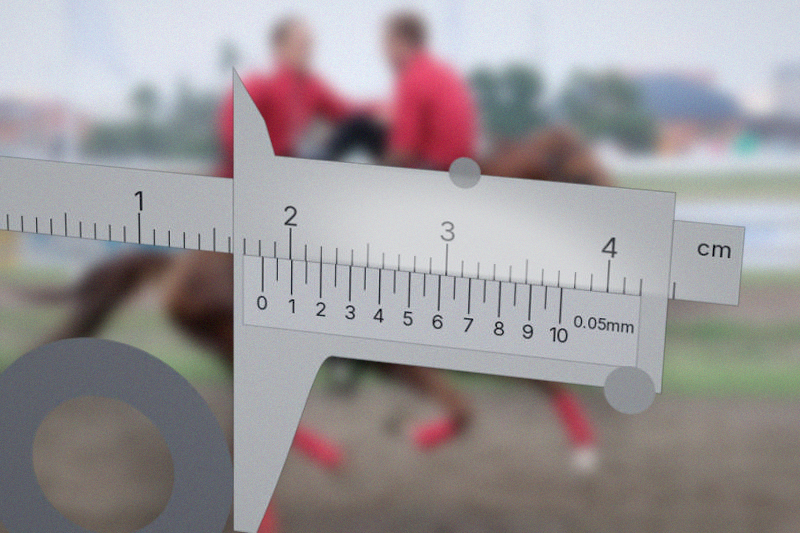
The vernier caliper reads 18.2 mm
